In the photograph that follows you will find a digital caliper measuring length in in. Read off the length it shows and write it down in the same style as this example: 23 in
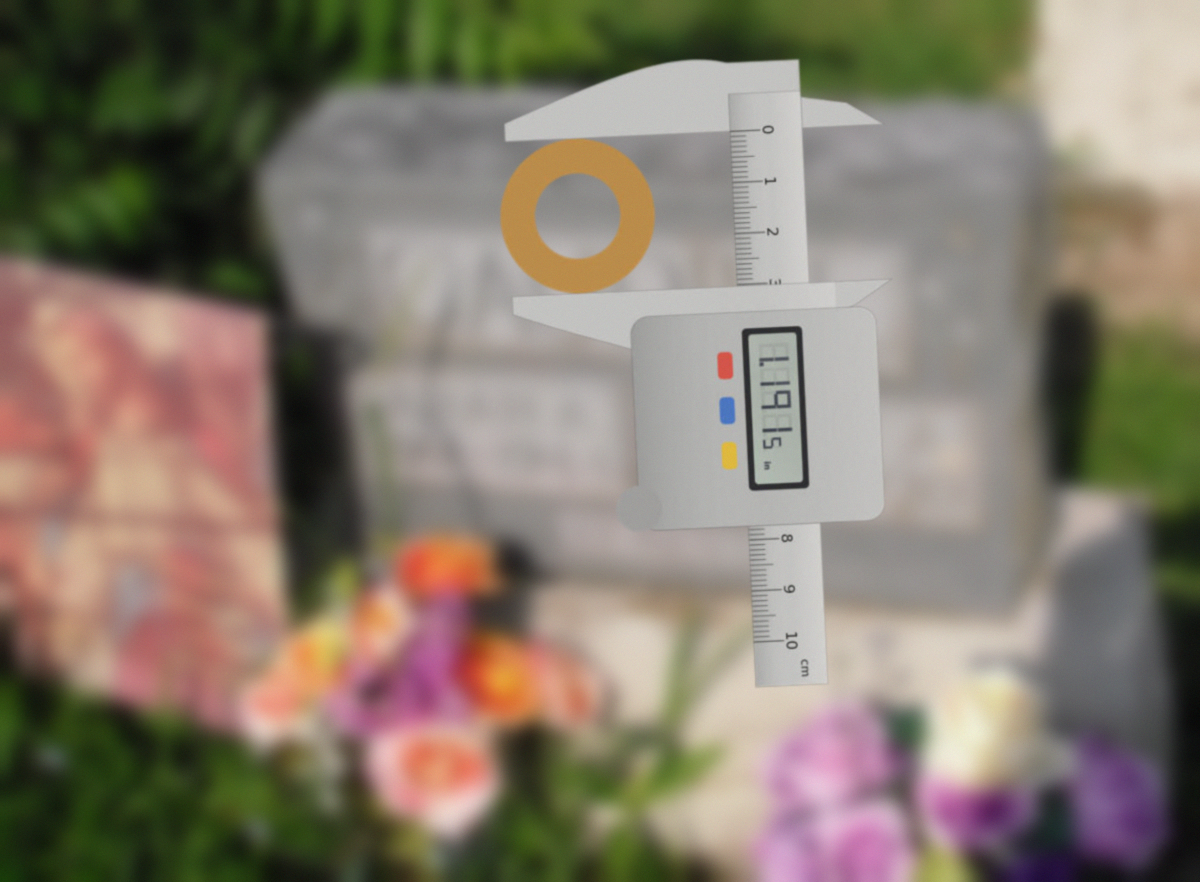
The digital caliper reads 1.1915 in
